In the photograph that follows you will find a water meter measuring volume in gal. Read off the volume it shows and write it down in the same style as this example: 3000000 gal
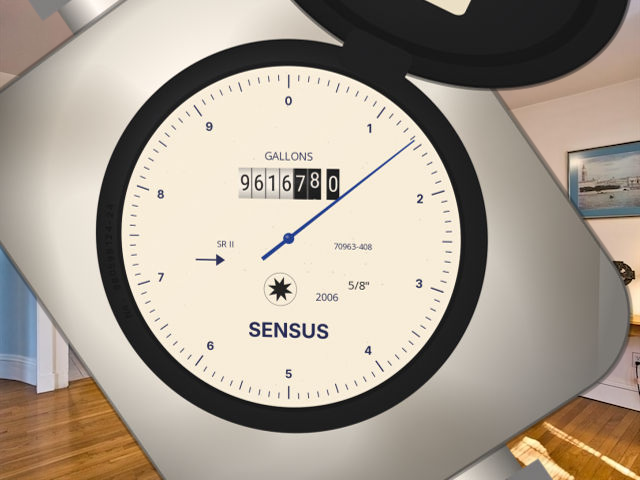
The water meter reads 9616781.4 gal
